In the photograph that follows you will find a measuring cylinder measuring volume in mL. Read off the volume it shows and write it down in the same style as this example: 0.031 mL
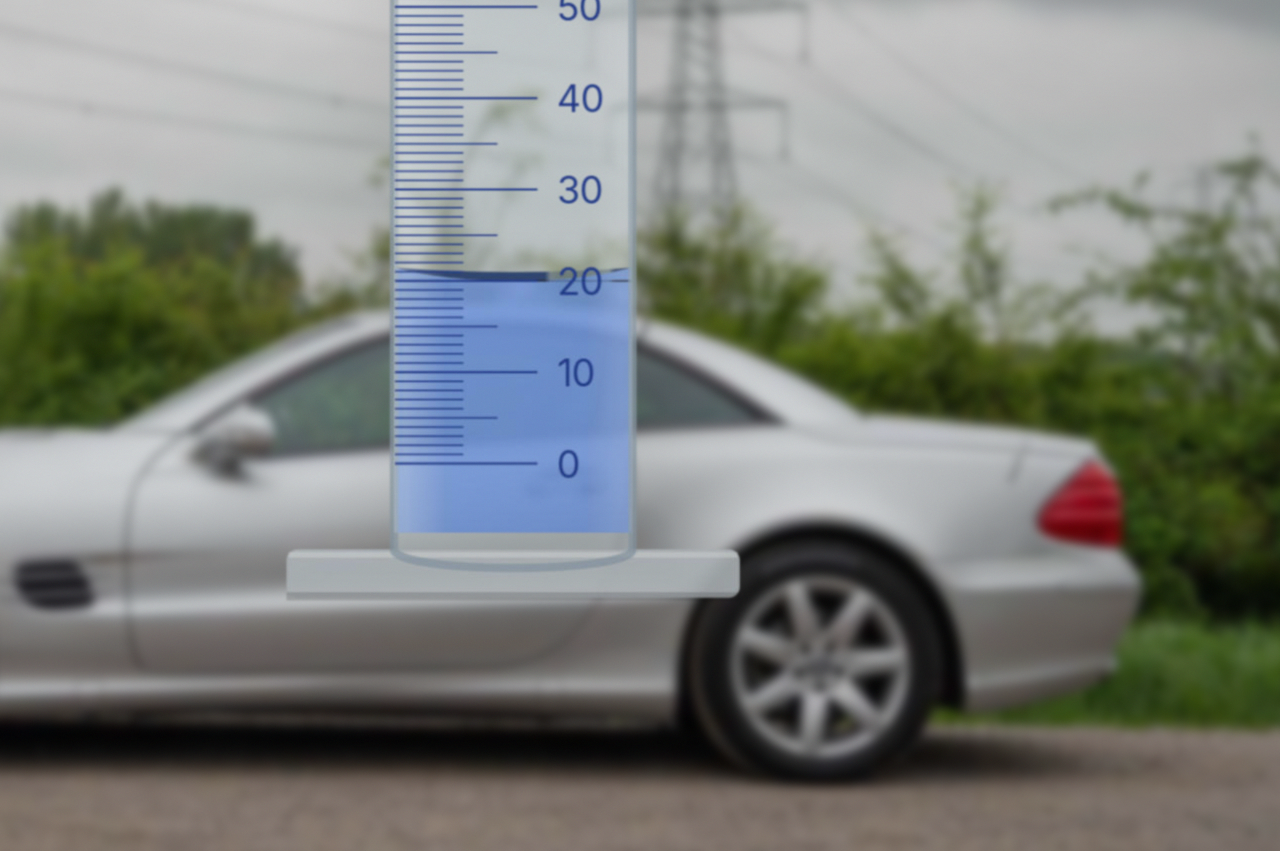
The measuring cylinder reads 20 mL
